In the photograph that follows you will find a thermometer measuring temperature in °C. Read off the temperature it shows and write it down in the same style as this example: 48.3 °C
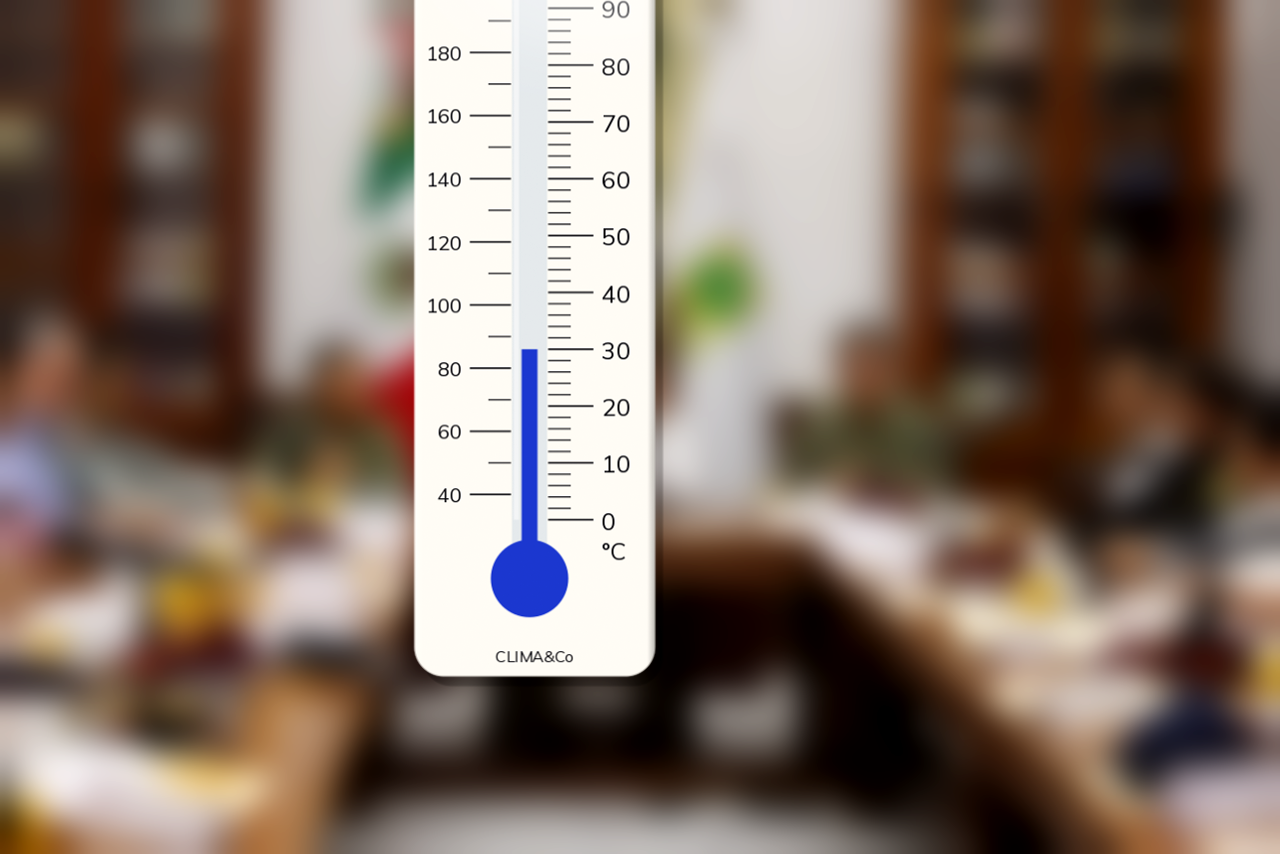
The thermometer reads 30 °C
